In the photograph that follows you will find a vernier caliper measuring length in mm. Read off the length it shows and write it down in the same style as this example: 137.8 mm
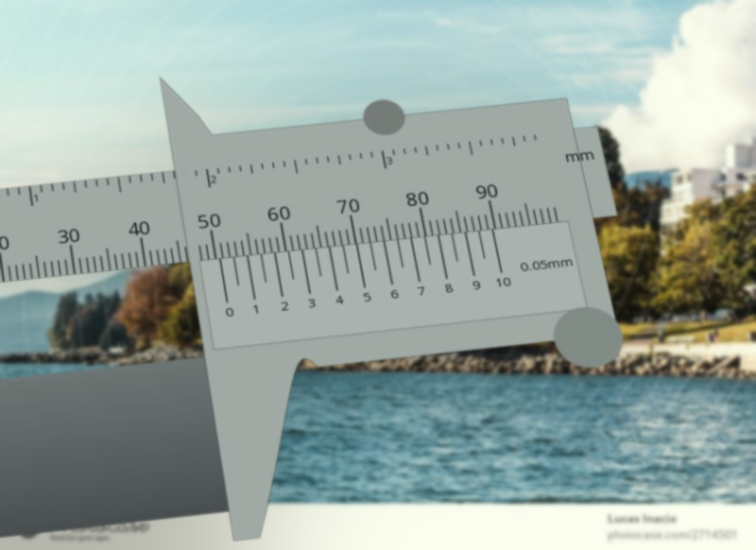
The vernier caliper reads 50.6 mm
